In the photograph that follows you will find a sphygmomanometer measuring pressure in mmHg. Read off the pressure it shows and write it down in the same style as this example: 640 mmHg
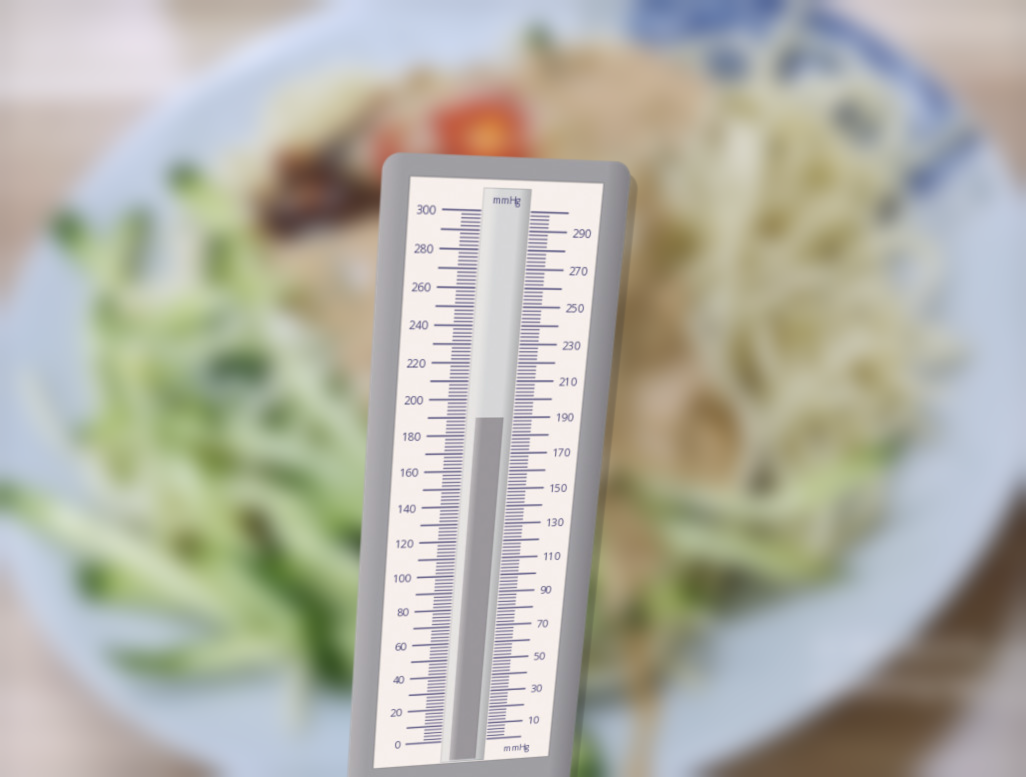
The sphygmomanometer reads 190 mmHg
